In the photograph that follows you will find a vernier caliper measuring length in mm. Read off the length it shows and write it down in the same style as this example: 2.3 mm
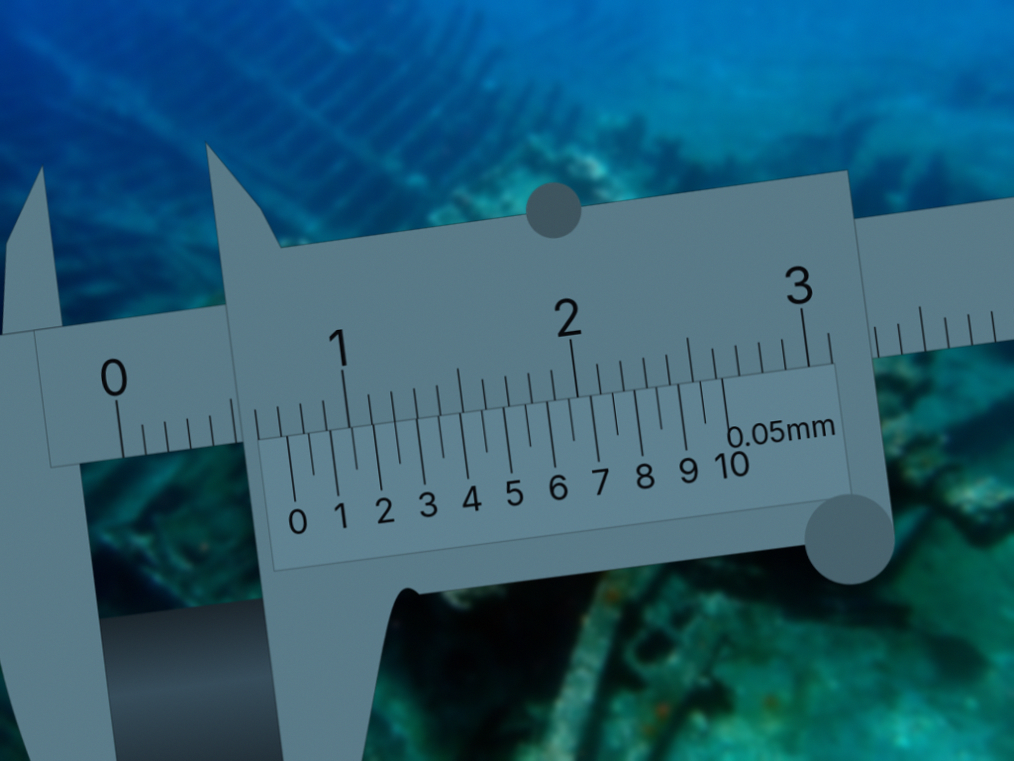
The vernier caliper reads 7.25 mm
